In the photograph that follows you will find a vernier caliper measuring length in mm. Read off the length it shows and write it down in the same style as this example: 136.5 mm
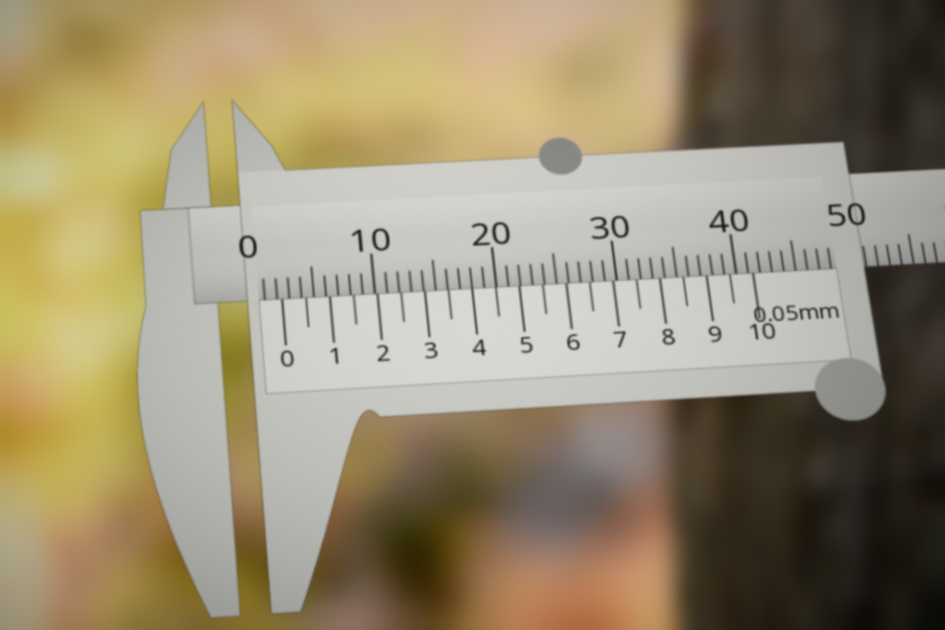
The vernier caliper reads 2.4 mm
